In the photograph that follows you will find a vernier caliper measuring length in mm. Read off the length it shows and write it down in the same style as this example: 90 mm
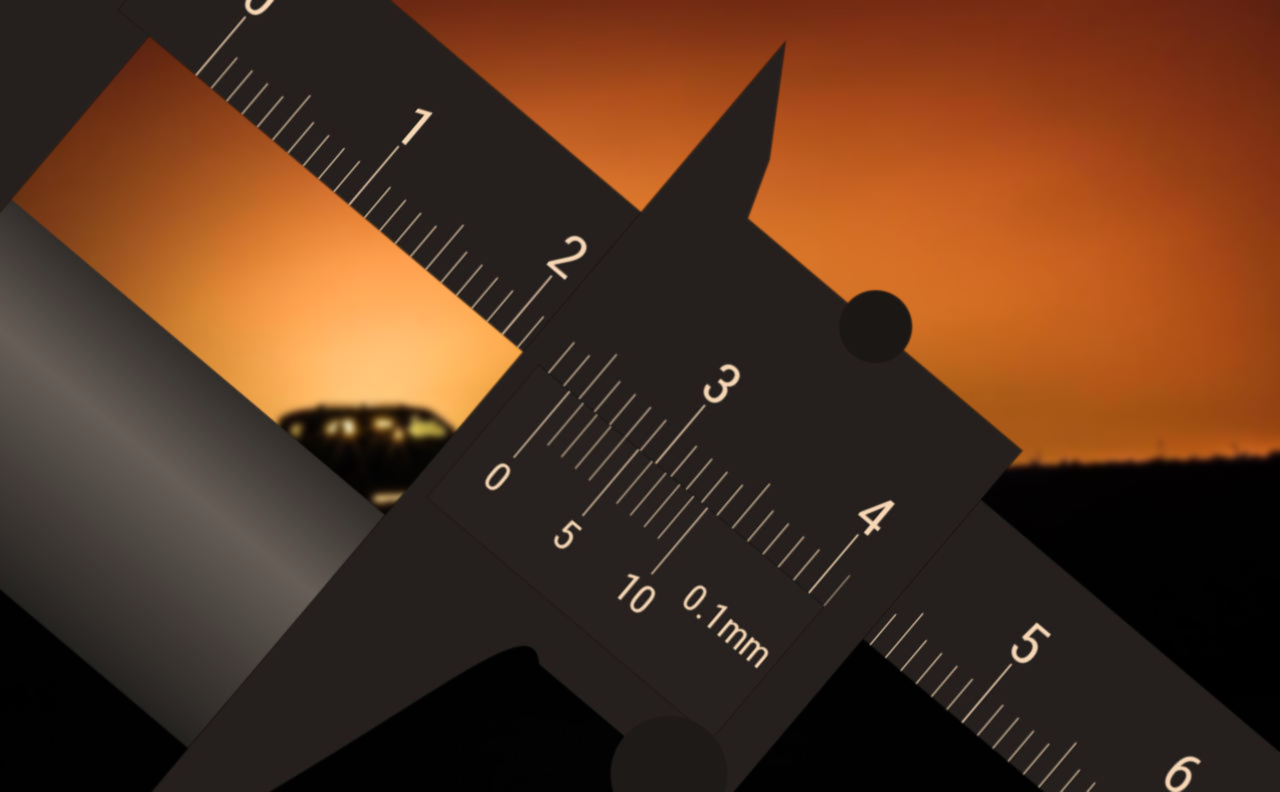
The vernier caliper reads 24.4 mm
